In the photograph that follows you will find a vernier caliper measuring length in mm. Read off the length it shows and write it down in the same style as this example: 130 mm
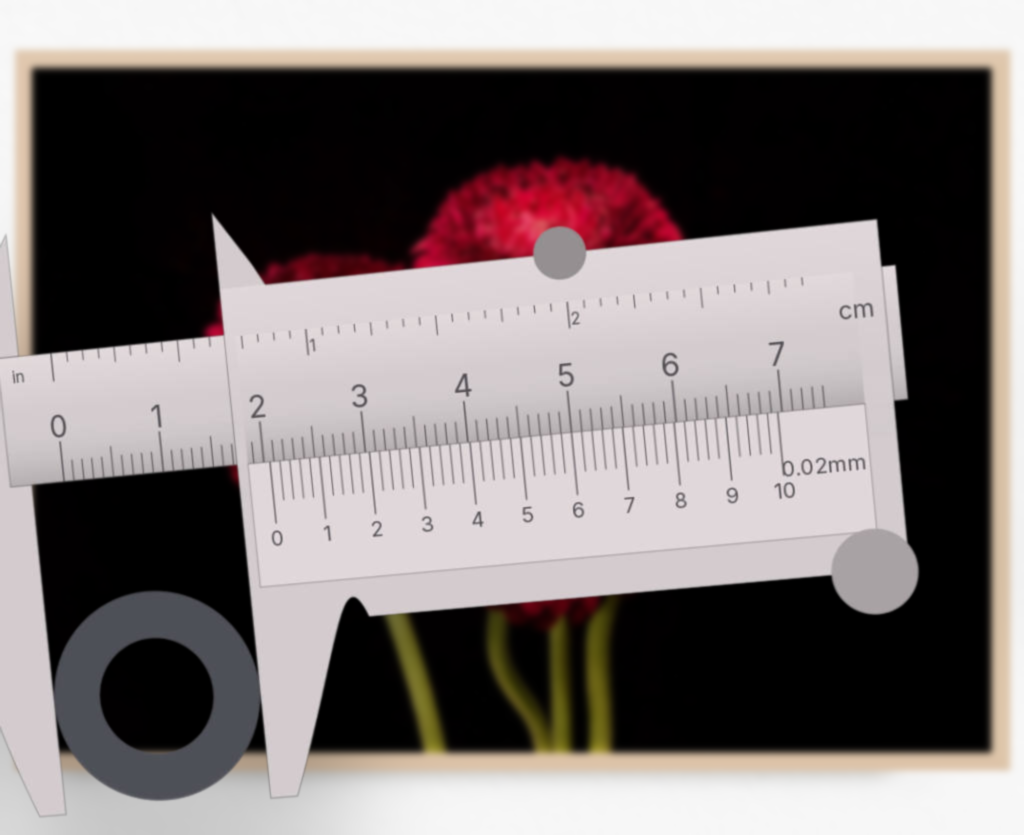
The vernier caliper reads 20.6 mm
